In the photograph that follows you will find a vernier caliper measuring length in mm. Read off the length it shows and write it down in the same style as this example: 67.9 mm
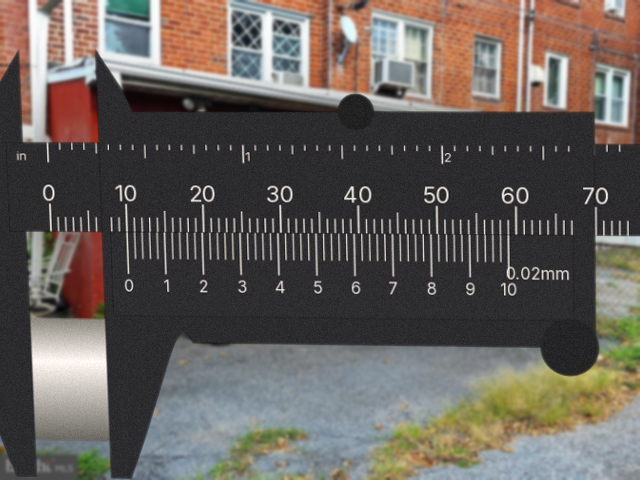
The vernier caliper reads 10.0 mm
